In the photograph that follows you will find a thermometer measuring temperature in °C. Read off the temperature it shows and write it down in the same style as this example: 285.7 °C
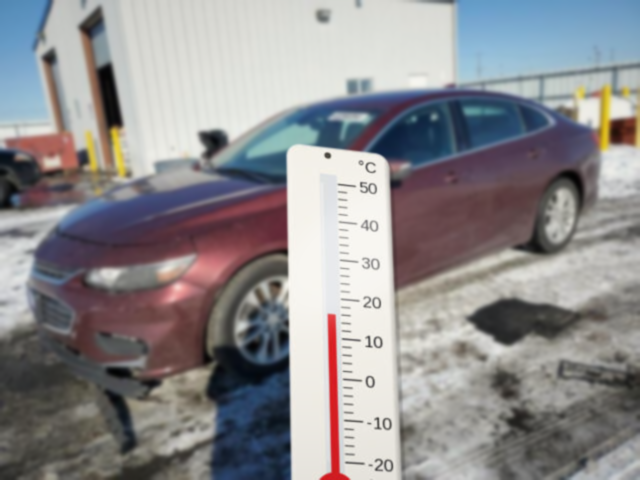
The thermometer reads 16 °C
